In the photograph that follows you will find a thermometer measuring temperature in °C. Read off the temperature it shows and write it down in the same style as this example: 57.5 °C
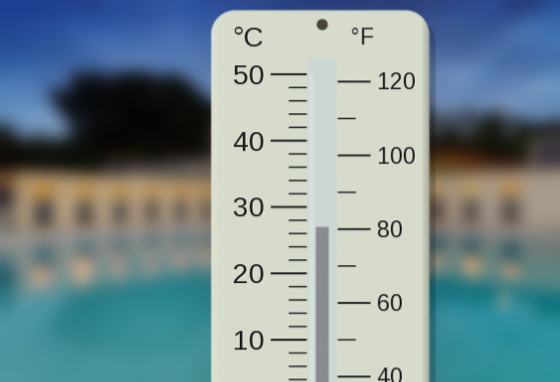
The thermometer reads 27 °C
